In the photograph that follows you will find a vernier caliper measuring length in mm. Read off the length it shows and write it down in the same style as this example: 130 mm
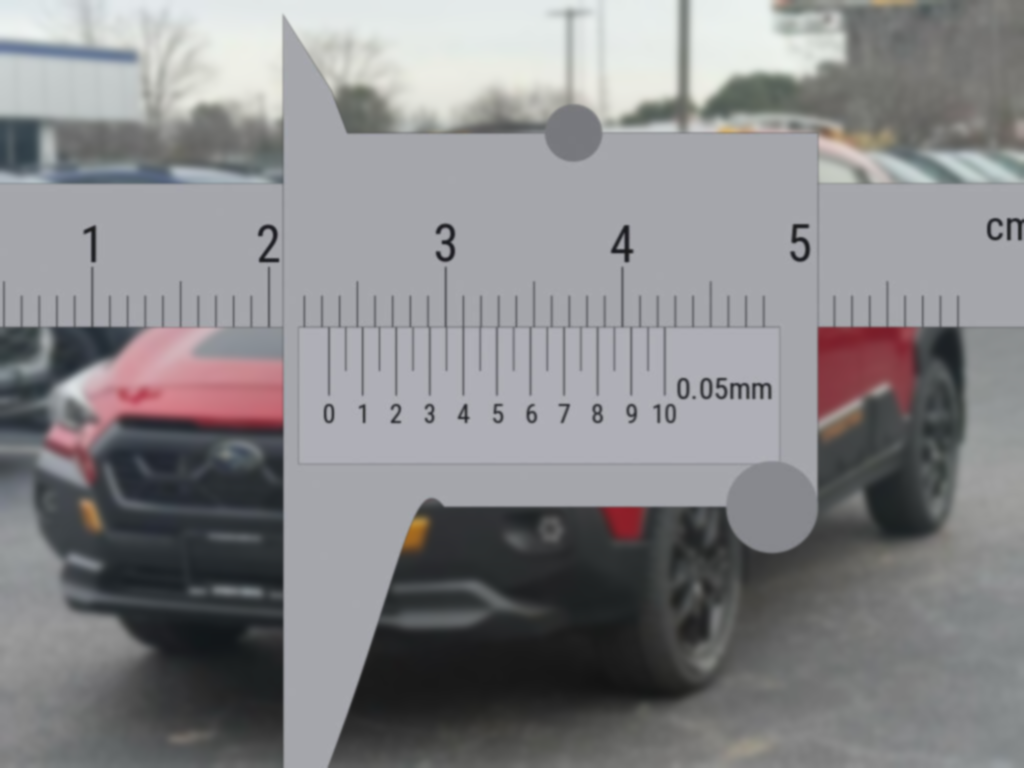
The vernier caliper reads 23.4 mm
